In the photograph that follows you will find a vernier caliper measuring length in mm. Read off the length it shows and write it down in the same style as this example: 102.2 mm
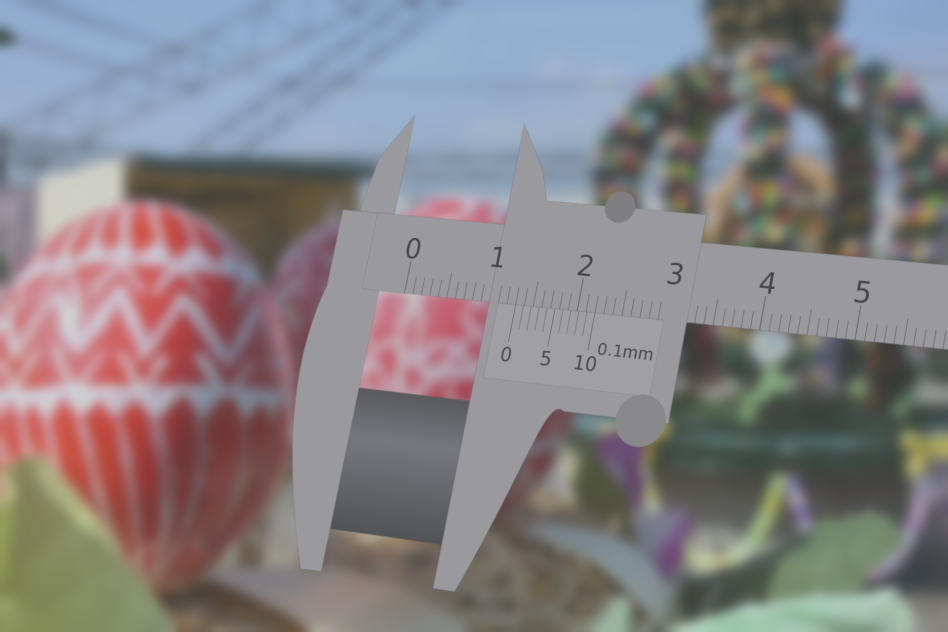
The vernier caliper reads 13.0 mm
